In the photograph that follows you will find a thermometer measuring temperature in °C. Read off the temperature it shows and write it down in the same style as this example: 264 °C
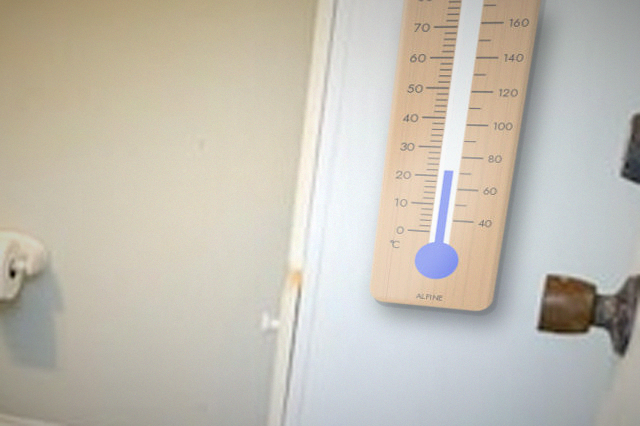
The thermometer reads 22 °C
